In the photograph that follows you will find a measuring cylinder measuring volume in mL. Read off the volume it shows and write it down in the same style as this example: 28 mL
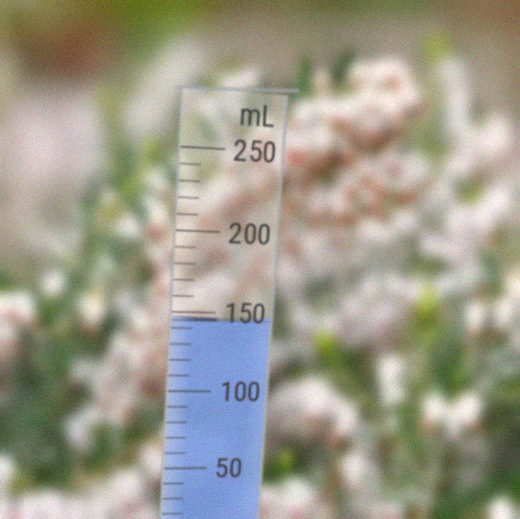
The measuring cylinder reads 145 mL
